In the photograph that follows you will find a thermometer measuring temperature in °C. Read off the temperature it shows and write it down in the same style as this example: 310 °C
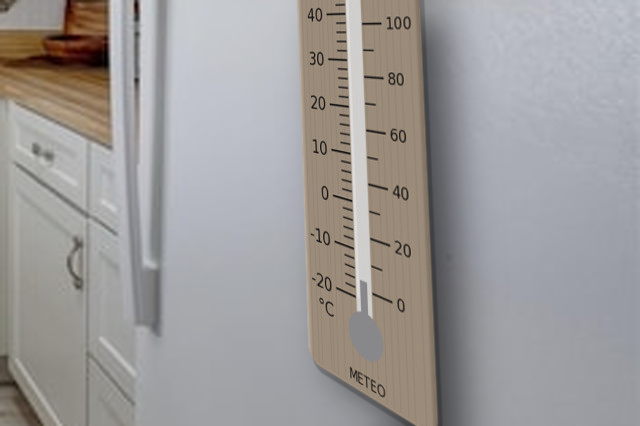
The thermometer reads -16 °C
